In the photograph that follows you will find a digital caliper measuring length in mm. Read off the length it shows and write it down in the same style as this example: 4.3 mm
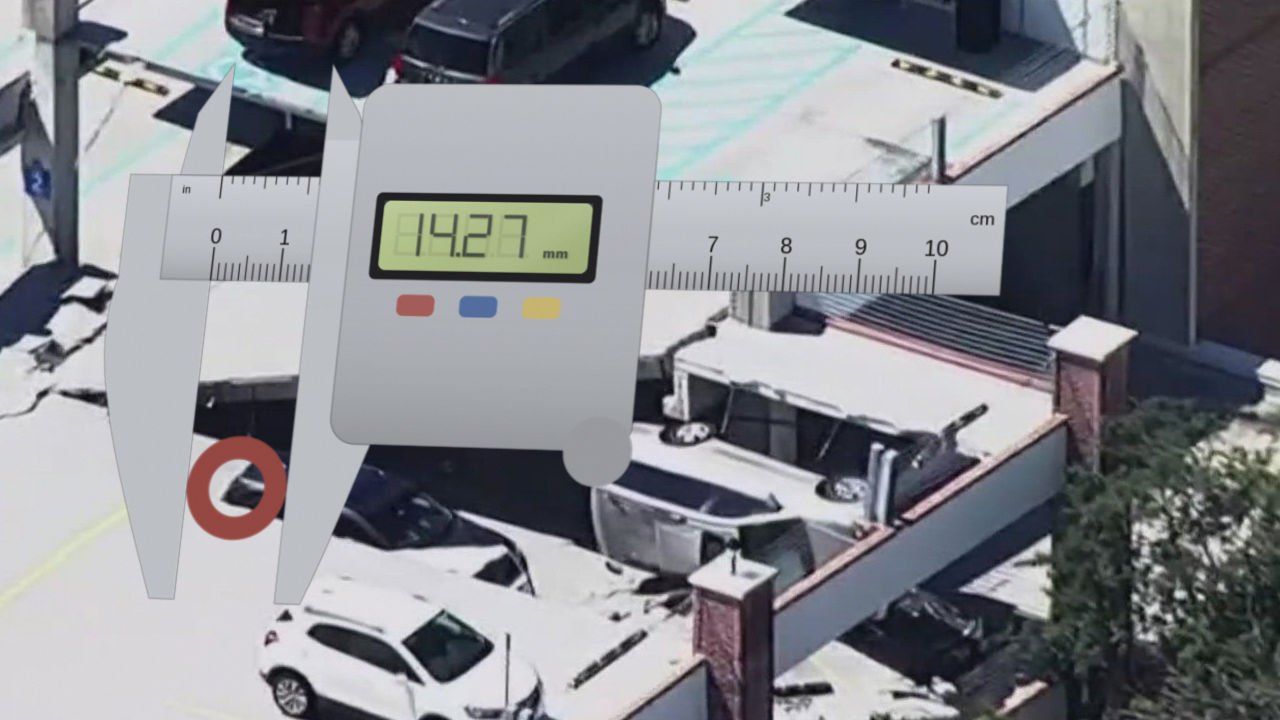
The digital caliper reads 14.27 mm
